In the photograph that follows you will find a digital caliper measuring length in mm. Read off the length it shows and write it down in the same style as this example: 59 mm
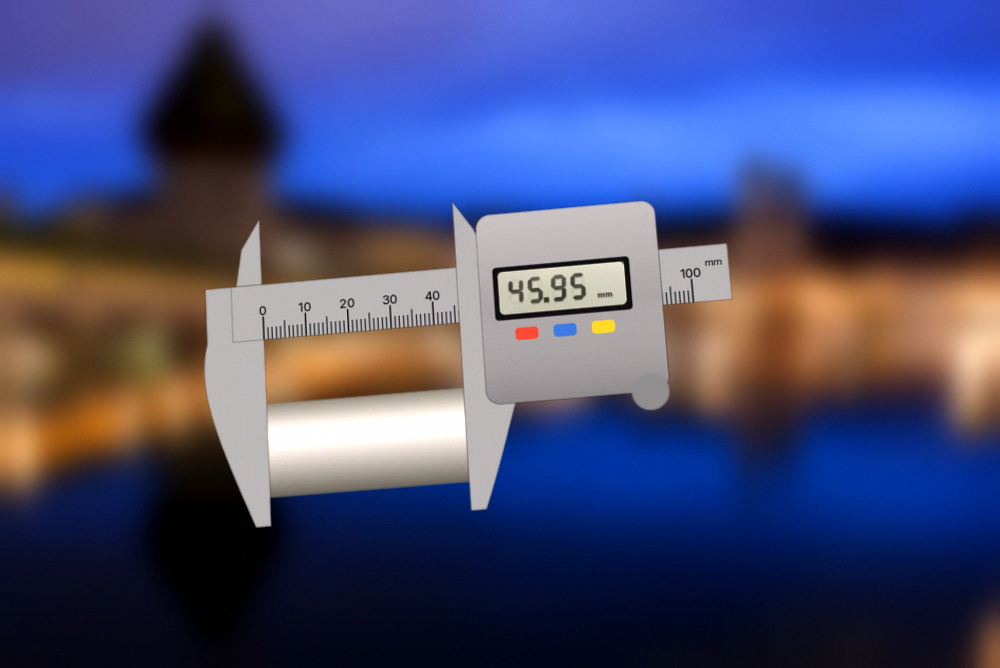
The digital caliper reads 45.95 mm
